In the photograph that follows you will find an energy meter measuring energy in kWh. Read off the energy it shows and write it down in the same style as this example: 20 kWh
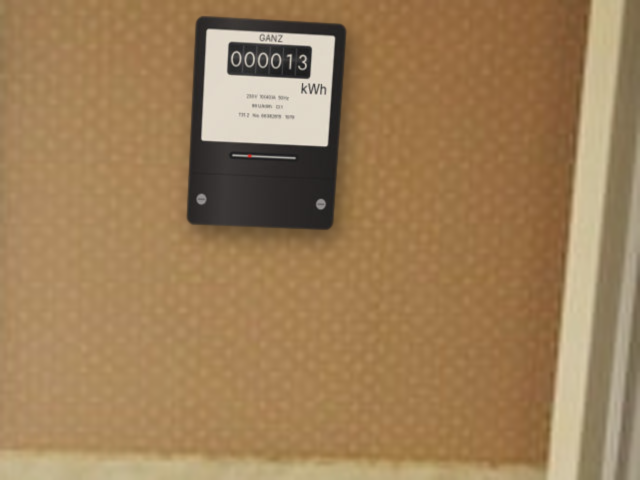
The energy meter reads 13 kWh
